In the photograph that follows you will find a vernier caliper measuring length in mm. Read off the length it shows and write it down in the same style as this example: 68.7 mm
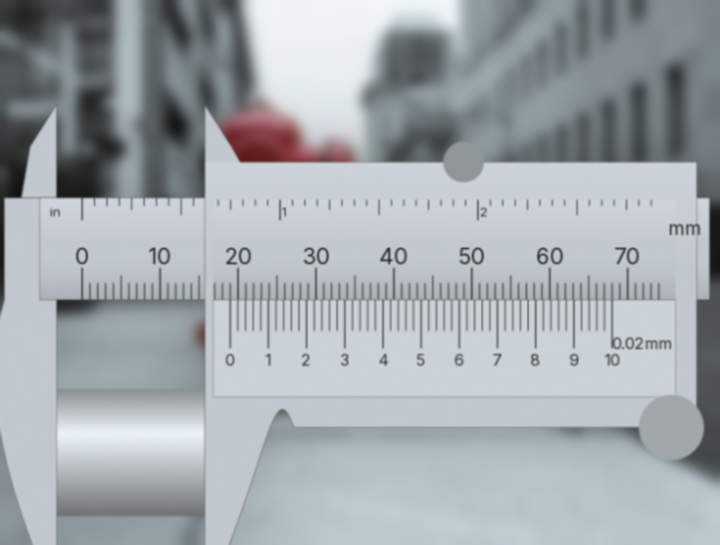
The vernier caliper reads 19.0 mm
